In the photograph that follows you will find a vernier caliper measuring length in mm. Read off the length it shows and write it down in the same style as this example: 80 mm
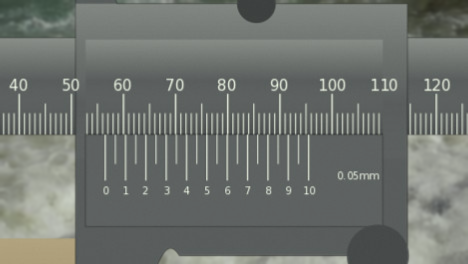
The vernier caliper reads 56.5 mm
